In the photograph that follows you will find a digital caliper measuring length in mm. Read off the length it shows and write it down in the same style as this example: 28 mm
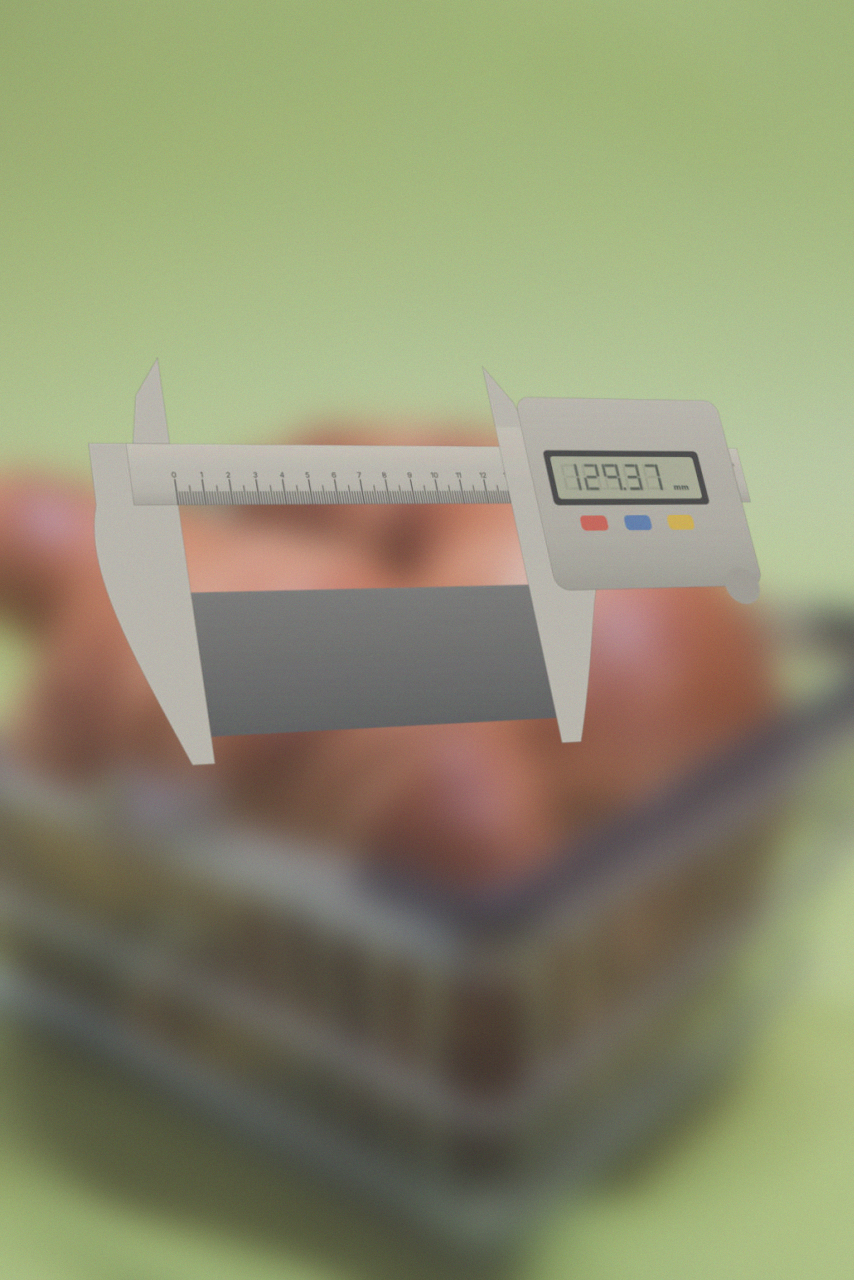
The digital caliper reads 129.37 mm
